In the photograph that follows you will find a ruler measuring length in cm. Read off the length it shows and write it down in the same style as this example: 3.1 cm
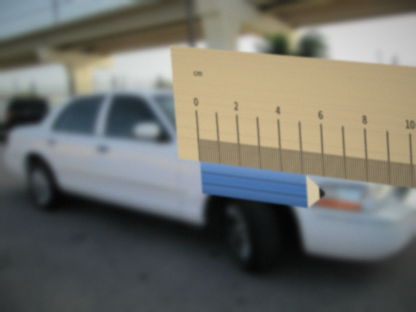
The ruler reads 6 cm
